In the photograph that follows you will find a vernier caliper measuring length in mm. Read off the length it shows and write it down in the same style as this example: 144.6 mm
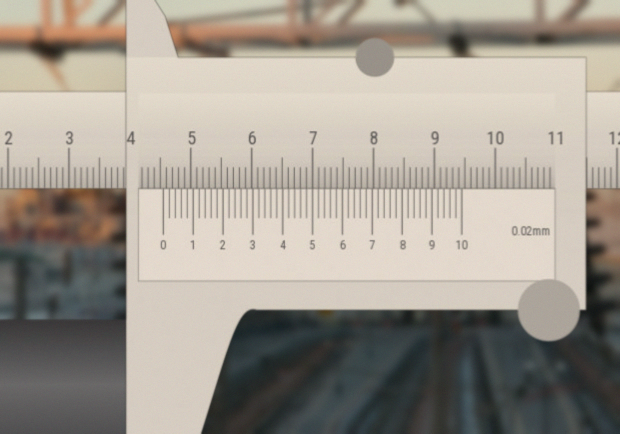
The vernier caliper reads 45.5 mm
